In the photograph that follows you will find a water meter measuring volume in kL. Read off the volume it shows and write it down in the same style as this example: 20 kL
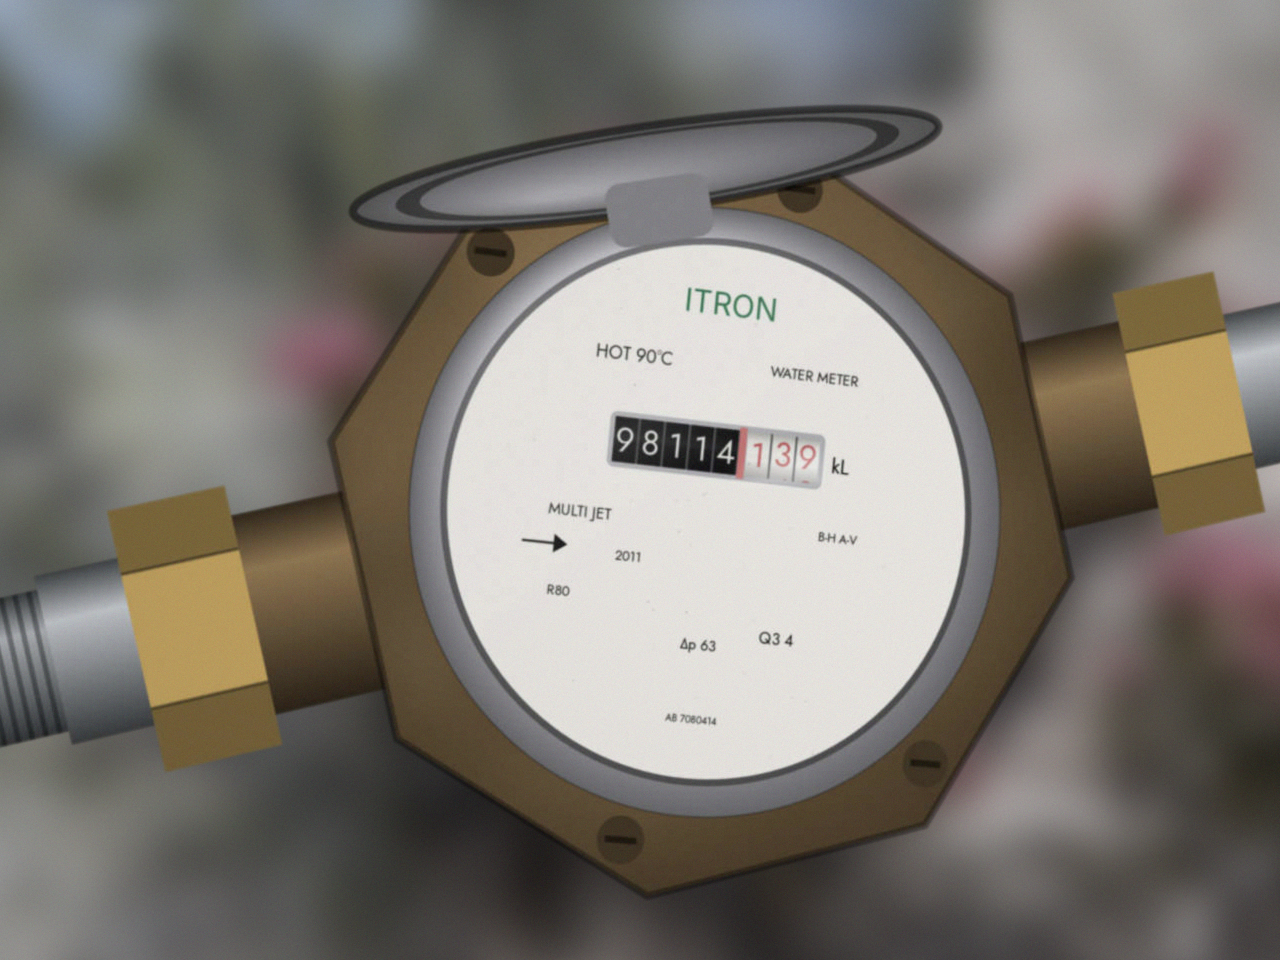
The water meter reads 98114.139 kL
